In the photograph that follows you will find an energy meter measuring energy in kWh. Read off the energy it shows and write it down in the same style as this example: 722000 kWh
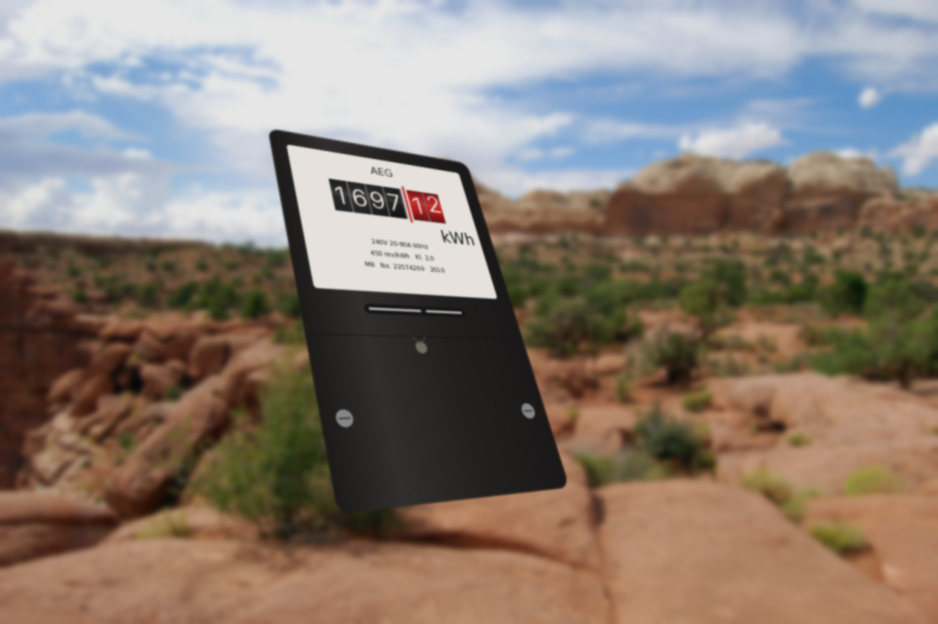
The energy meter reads 1697.12 kWh
